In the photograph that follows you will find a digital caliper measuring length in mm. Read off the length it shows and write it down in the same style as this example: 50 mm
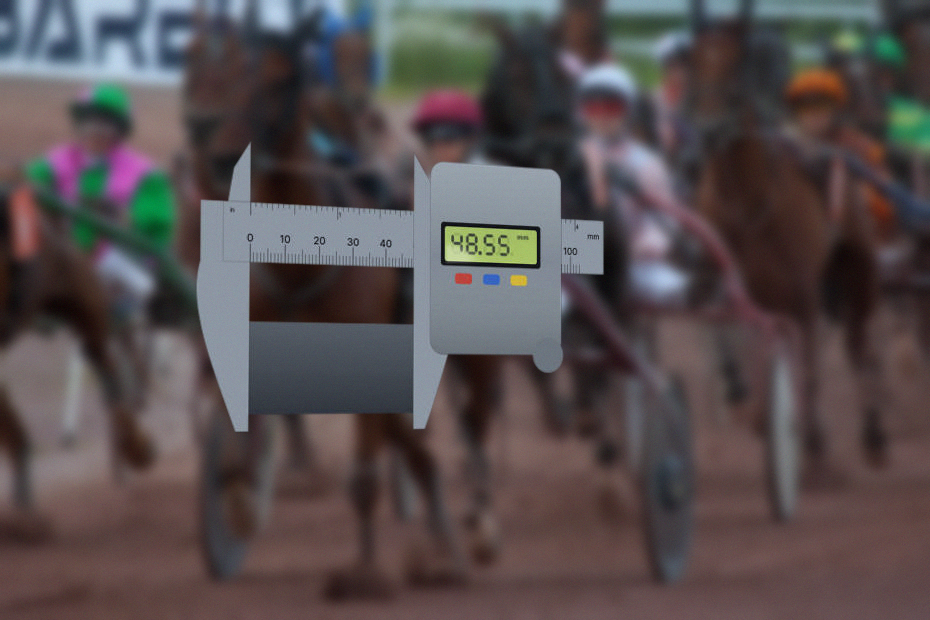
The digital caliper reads 48.55 mm
